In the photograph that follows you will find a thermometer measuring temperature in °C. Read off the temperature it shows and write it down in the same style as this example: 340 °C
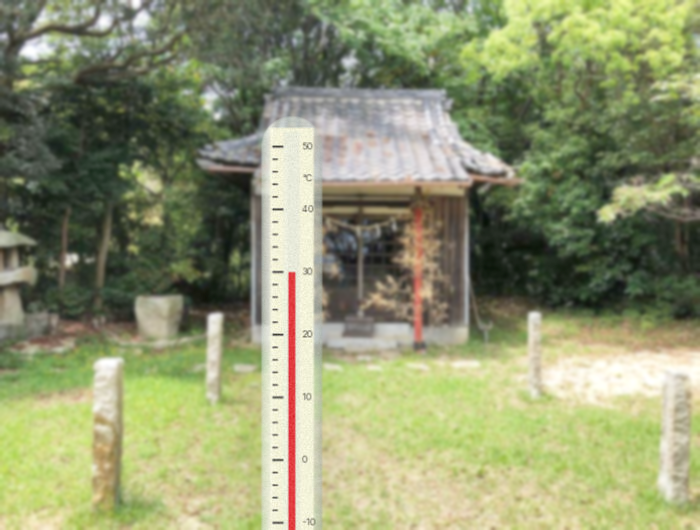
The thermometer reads 30 °C
